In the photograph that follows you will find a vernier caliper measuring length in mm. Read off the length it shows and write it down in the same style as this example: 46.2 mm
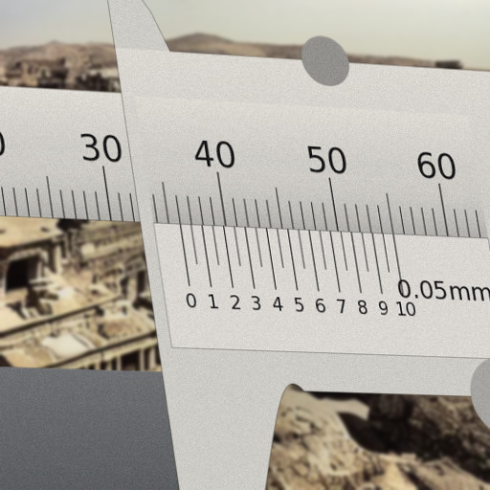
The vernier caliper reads 36.0 mm
